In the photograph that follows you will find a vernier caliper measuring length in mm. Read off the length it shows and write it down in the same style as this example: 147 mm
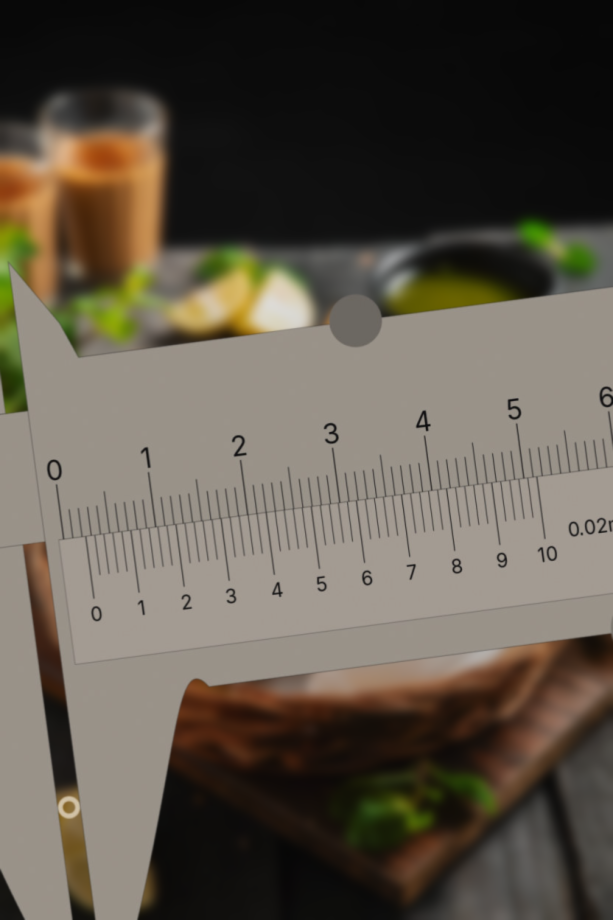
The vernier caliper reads 2.4 mm
